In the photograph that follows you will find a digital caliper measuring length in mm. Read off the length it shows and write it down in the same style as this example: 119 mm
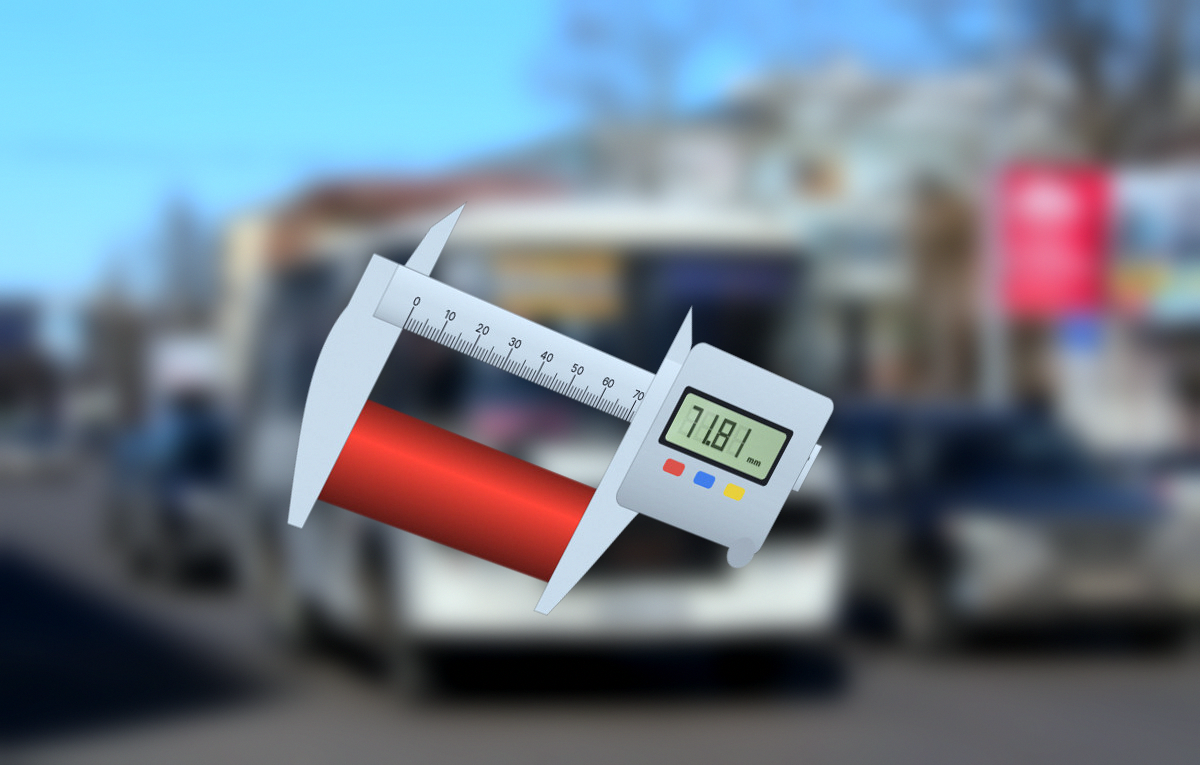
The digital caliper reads 71.81 mm
